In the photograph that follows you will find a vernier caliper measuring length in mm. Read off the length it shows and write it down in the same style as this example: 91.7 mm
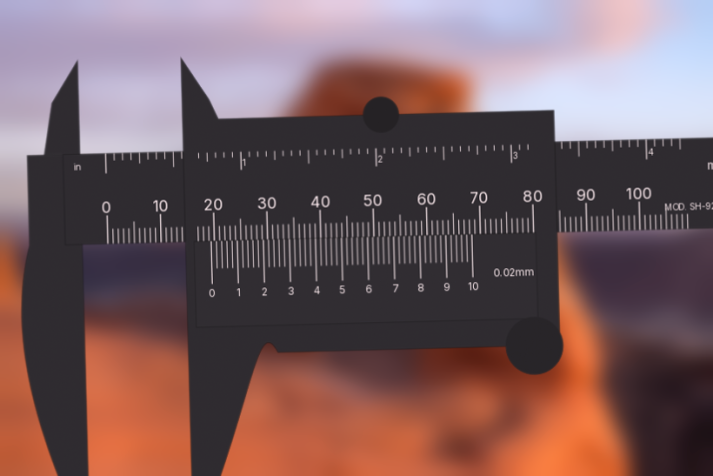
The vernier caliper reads 19.4 mm
